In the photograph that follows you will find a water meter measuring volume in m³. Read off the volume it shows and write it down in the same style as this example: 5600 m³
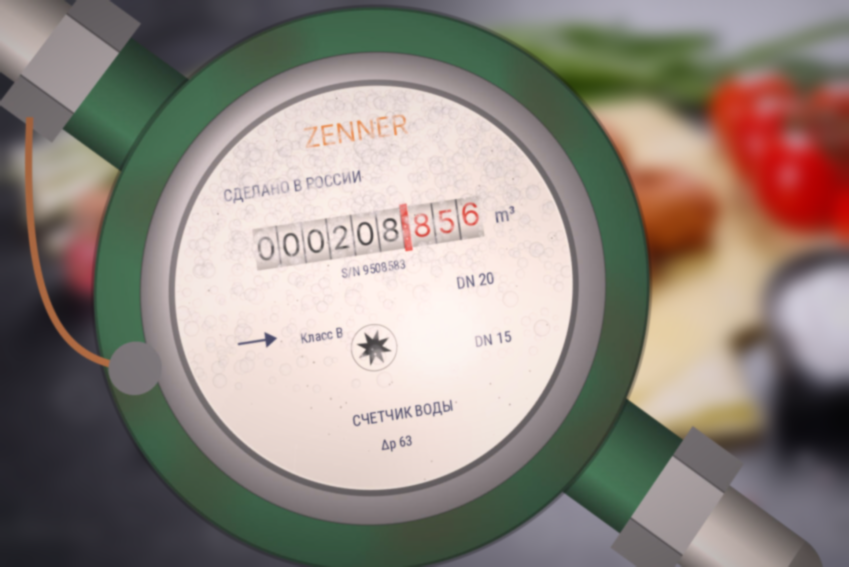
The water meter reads 208.856 m³
